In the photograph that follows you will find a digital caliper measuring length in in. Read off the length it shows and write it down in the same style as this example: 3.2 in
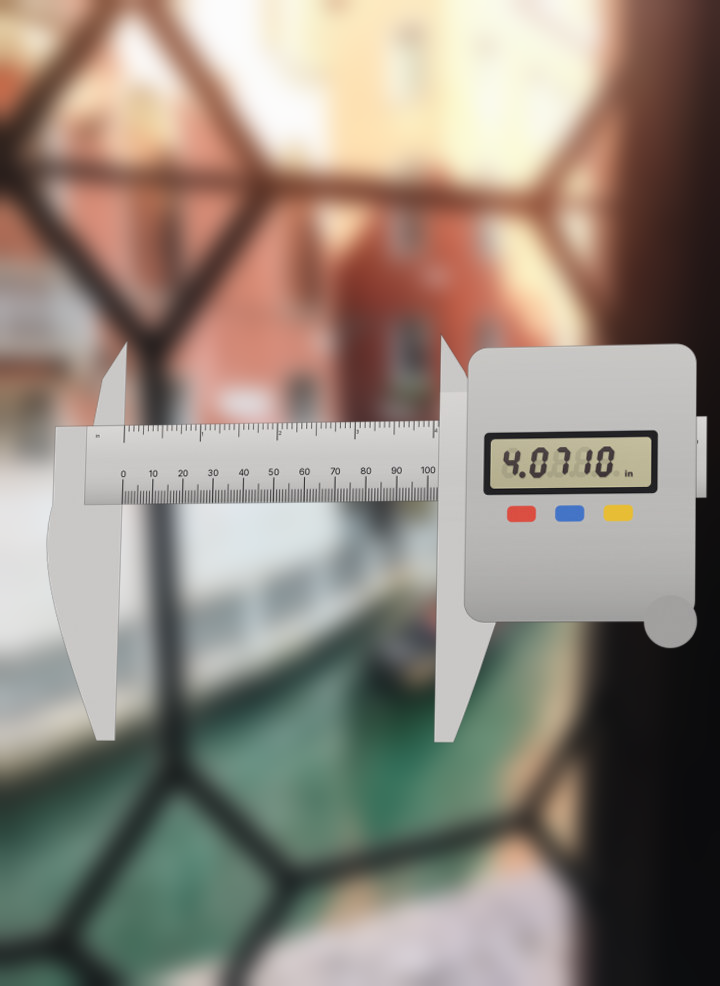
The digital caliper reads 4.0710 in
